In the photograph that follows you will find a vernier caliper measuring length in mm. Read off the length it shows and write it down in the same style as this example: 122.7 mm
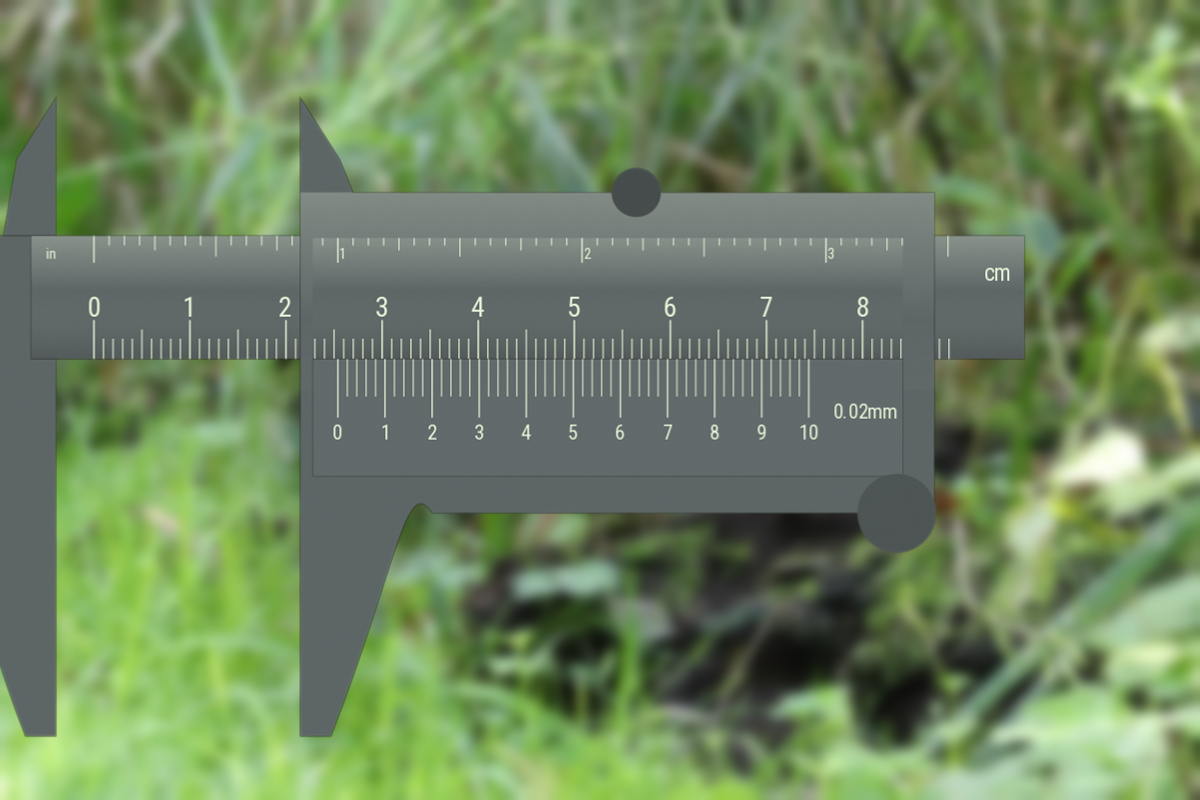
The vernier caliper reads 25.4 mm
